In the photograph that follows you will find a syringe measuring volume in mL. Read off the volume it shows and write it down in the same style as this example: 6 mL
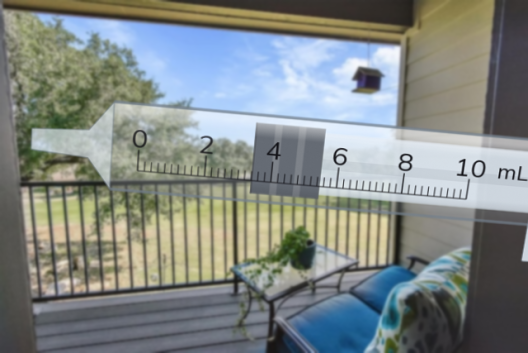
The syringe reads 3.4 mL
